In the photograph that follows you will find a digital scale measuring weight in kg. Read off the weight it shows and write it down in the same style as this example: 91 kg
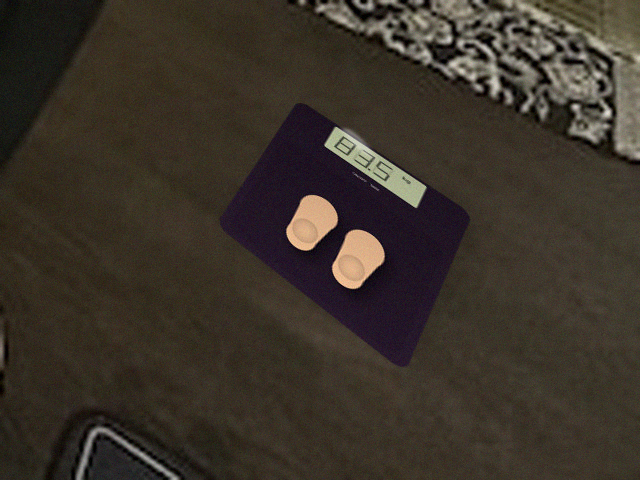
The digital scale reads 83.5 kg
